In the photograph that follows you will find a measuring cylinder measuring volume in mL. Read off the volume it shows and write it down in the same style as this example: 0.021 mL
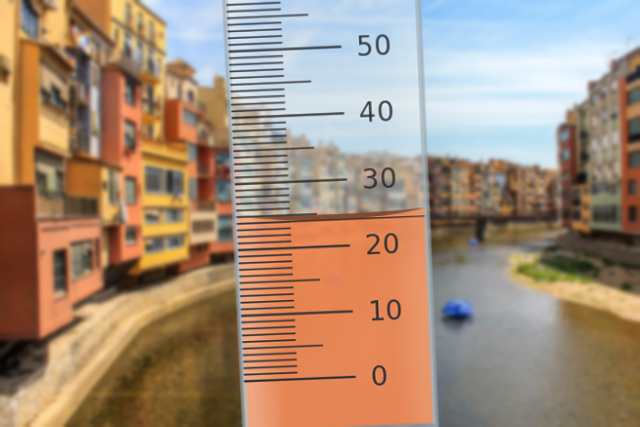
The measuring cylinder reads 24 mL
